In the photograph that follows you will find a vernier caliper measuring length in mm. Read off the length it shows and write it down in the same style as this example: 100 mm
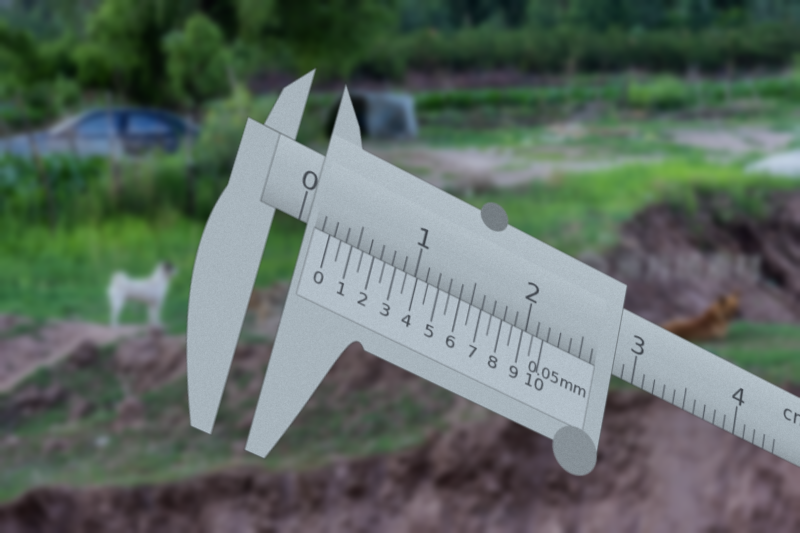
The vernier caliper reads 2.6 mm
